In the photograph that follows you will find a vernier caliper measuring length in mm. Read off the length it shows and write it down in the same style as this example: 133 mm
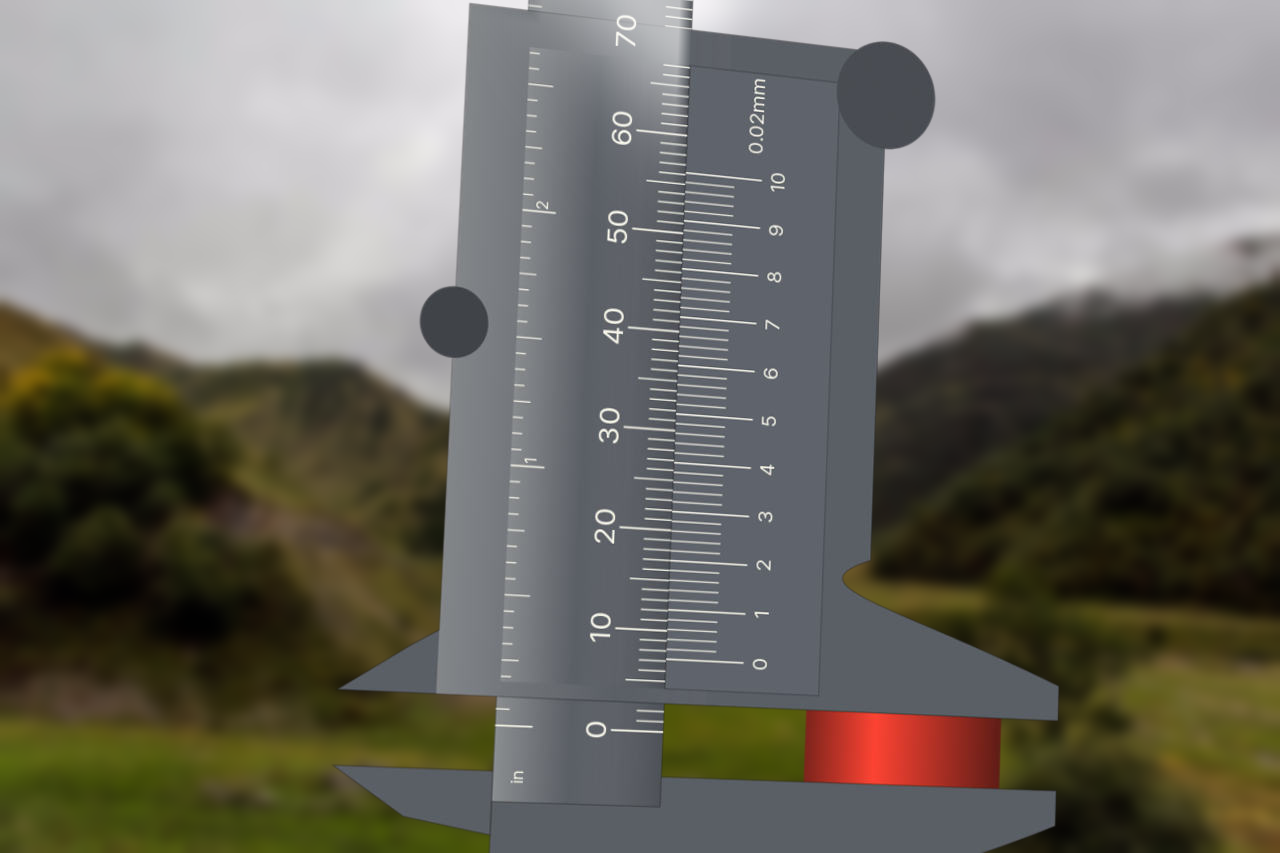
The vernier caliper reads 7.2 mm
